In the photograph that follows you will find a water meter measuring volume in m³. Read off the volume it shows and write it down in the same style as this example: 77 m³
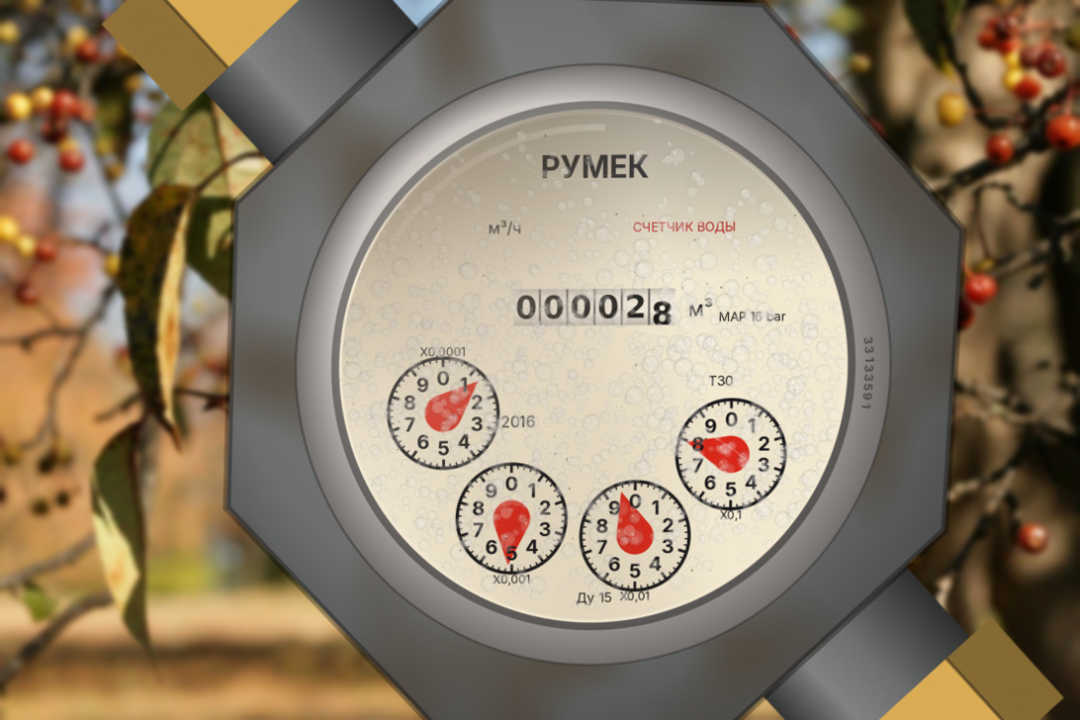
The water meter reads 27.7951 m³
